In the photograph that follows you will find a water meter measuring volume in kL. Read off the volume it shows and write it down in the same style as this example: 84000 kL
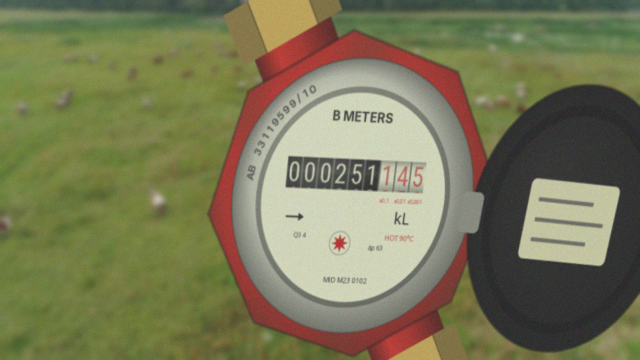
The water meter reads 251.145 kL
